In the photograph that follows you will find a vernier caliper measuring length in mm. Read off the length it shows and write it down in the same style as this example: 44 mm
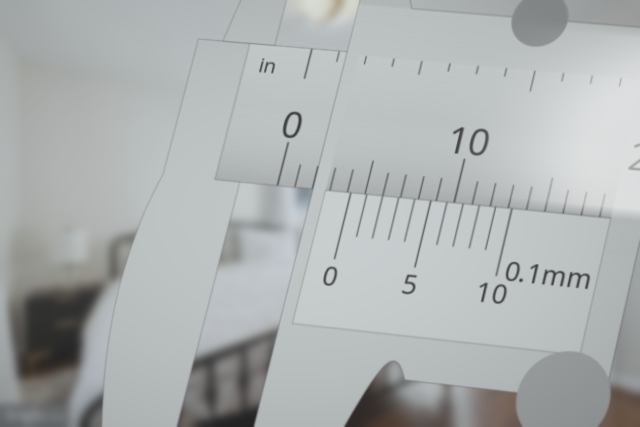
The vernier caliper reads 4.2 mm
